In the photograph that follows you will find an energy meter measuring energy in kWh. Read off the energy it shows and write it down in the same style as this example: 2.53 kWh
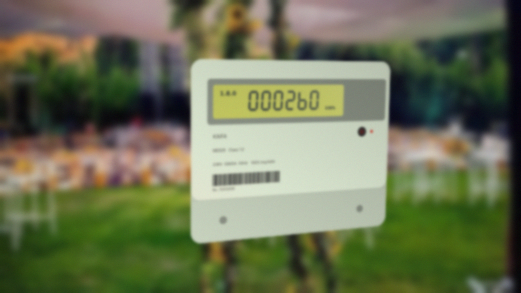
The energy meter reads 260 kWh
